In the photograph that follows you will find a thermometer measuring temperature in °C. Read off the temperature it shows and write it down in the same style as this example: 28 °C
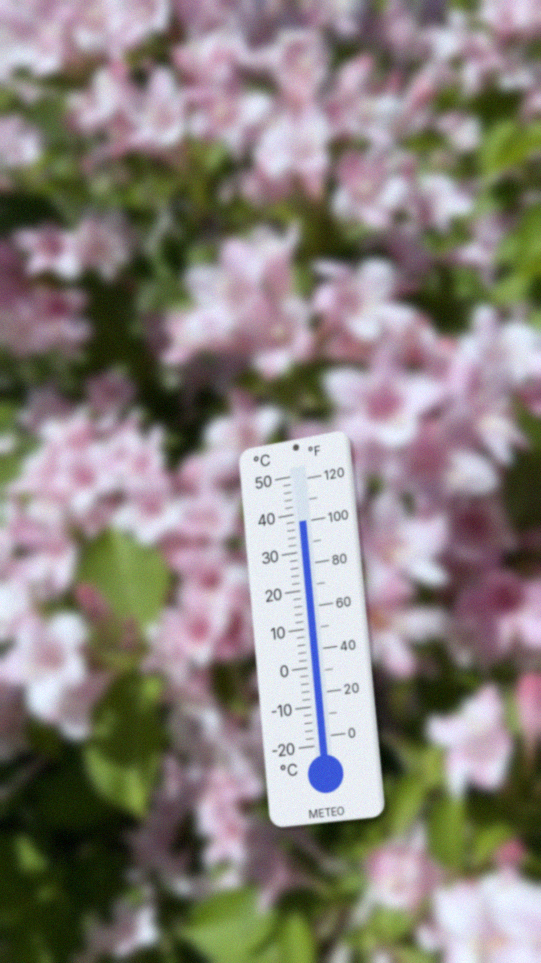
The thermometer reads 38 °C
